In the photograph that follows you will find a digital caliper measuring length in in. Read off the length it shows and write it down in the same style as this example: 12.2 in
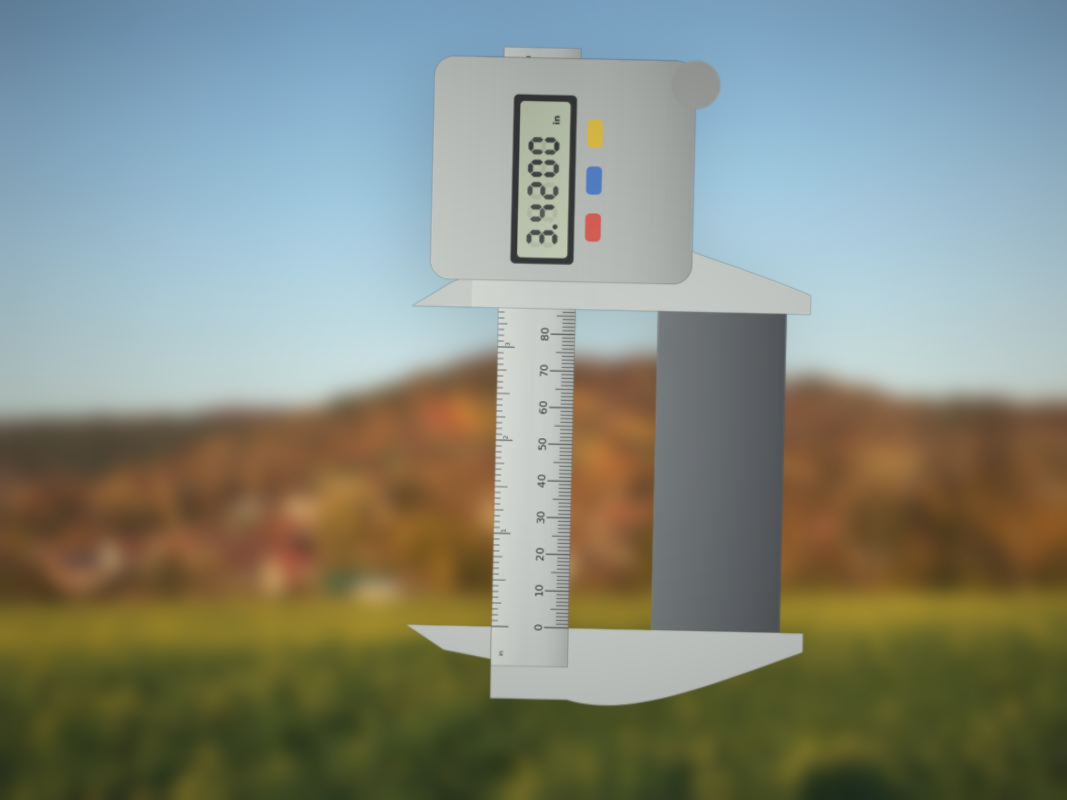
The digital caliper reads 3.4200 in
